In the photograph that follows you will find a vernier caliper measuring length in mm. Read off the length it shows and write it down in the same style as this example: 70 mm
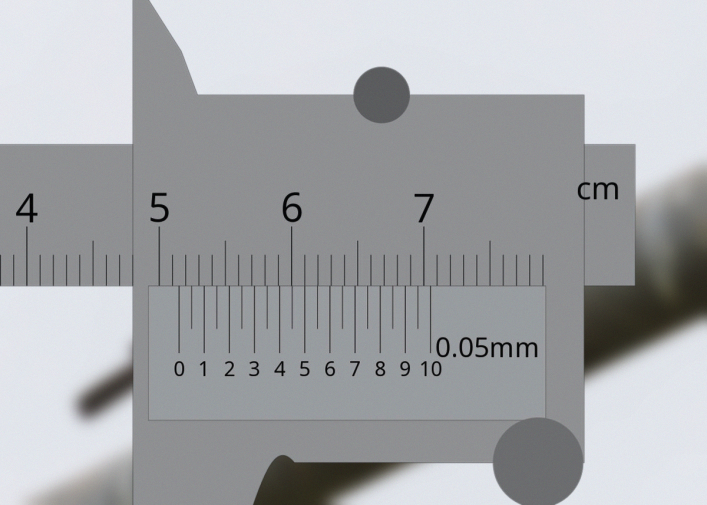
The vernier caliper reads 51.5 mm
